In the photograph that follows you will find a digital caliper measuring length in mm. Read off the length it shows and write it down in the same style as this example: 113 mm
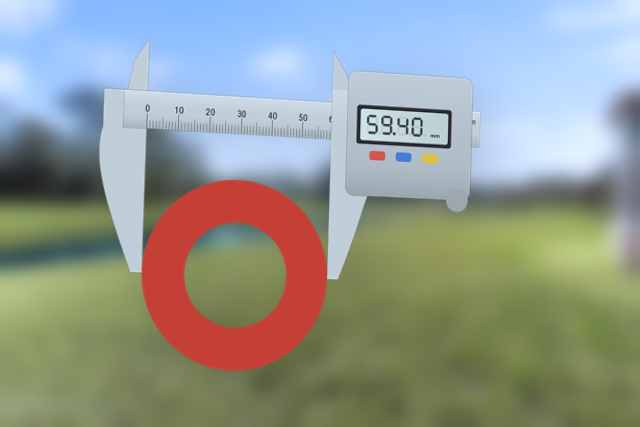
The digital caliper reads 59.40 mm
